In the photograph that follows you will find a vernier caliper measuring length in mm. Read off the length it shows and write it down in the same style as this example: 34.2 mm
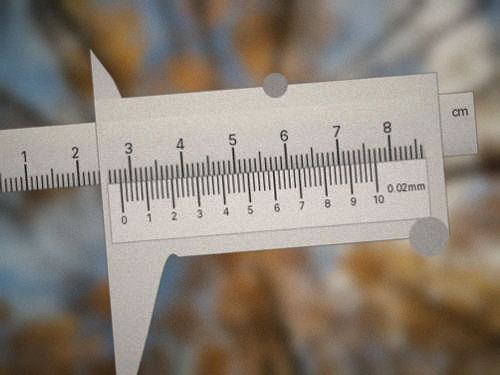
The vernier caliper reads 28.0 mm
